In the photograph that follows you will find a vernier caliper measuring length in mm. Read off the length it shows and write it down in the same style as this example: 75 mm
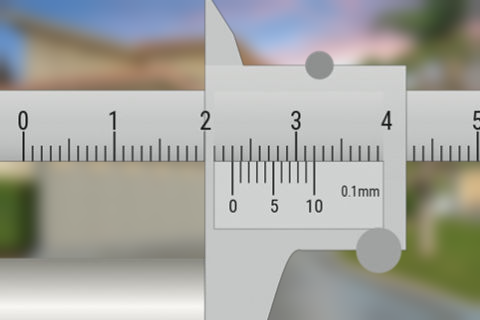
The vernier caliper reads 23.0 mm
